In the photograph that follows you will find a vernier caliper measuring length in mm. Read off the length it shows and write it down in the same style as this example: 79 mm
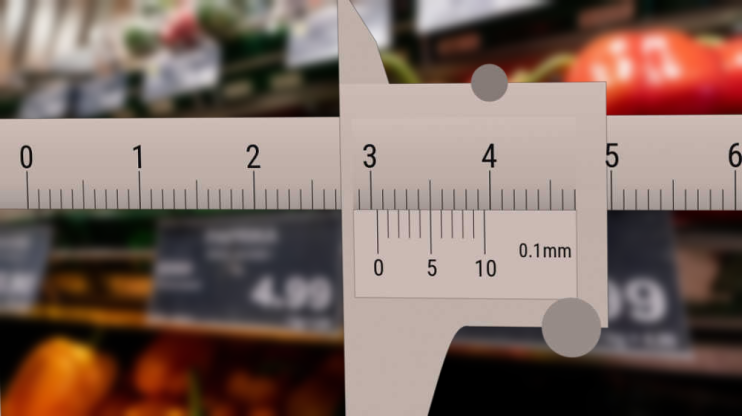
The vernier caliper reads 30.5 mm
